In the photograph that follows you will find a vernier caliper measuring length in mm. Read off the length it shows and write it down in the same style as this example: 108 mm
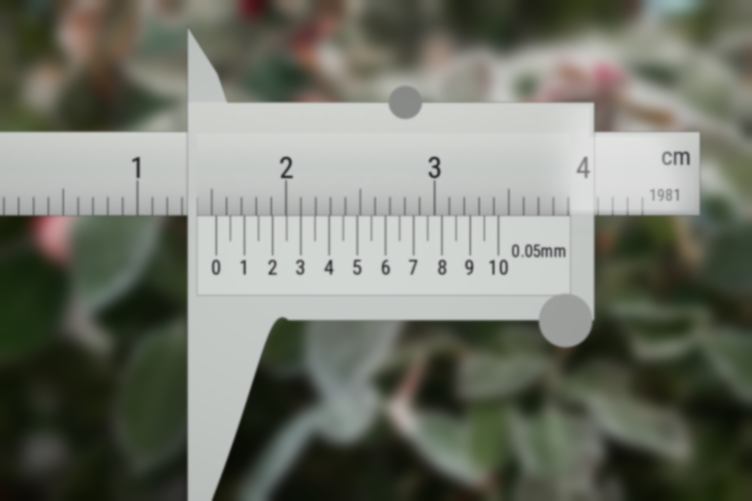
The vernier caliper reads 15.3 mm
